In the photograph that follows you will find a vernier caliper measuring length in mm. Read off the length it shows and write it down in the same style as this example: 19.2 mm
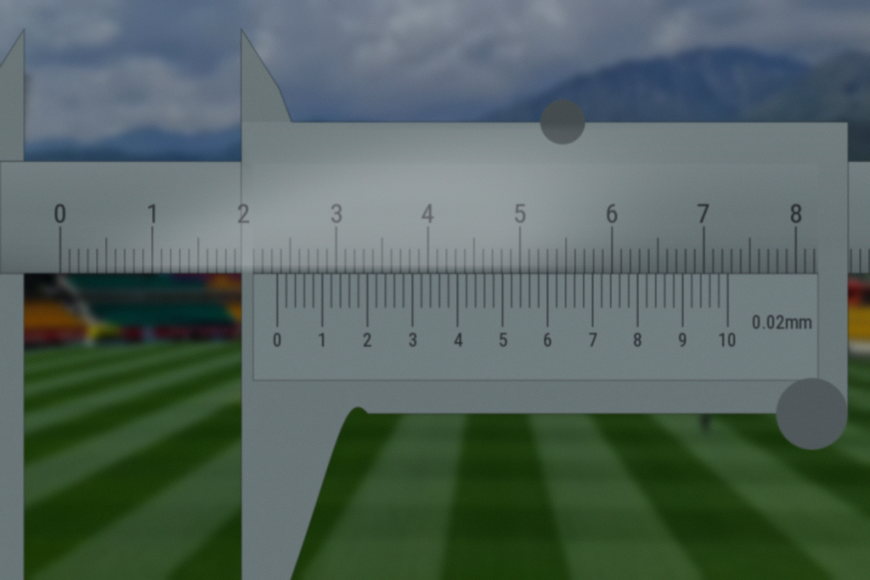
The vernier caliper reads 23.6 mm
